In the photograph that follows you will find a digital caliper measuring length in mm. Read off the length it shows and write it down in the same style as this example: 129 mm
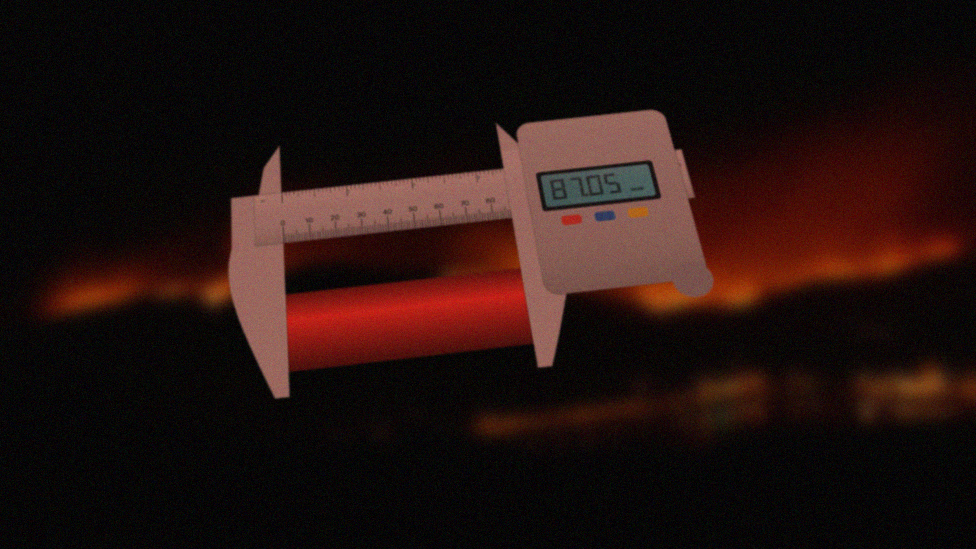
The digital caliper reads 87.05 mm
